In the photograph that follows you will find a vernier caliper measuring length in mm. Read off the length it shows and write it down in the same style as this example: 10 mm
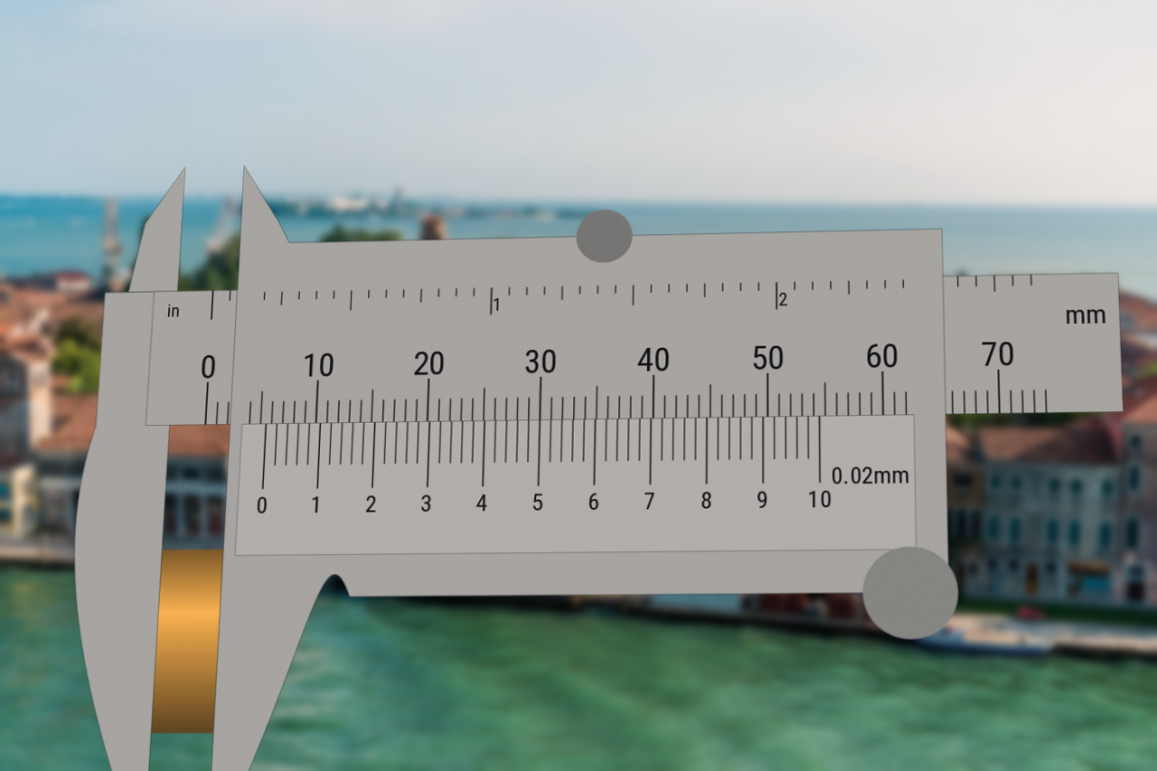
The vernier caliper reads 5.5 mm
